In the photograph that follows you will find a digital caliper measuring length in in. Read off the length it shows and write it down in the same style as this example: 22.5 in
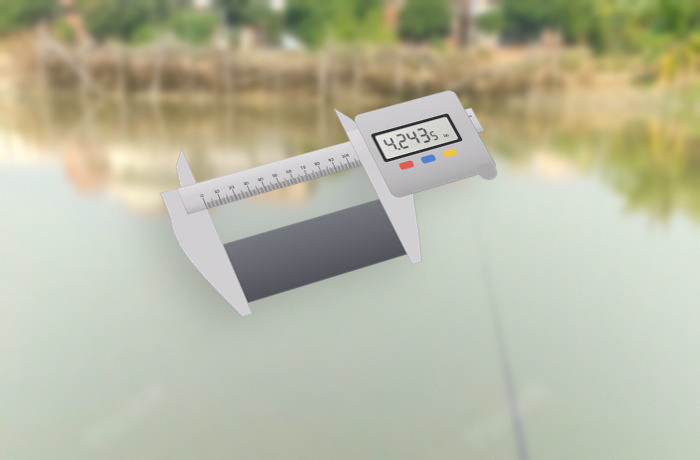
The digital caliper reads 4.2435 in
